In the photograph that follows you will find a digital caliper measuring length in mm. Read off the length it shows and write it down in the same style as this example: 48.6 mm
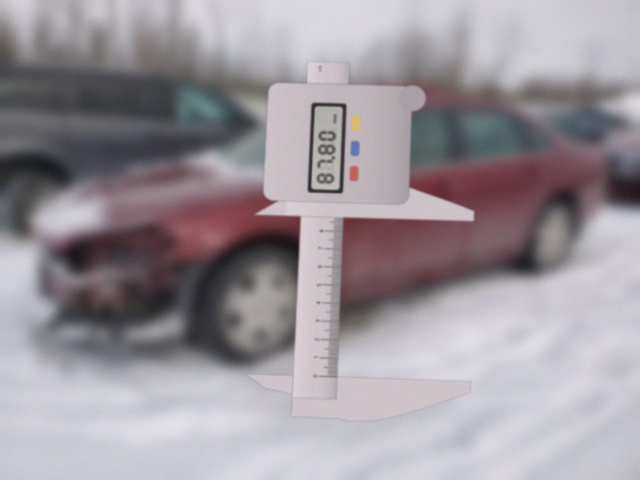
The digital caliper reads 87.80 mm
